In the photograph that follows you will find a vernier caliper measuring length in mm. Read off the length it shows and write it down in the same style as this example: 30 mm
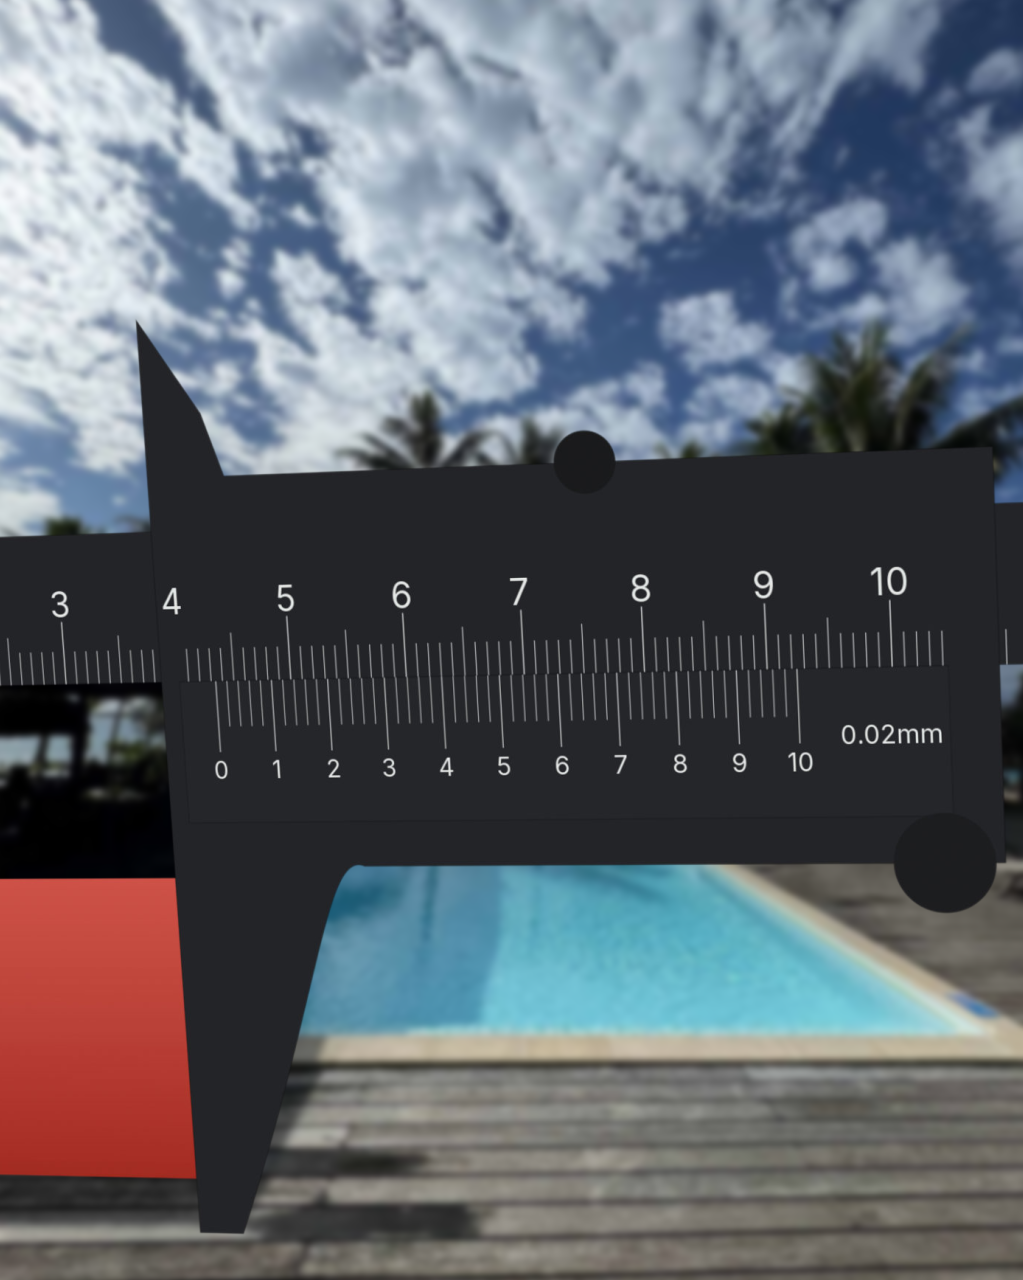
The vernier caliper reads 43.4 mm
